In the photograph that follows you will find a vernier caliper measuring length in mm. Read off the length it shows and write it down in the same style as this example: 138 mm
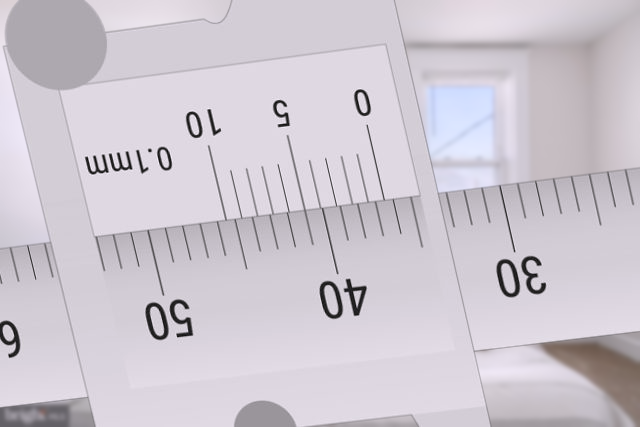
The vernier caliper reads 36.5 mm
